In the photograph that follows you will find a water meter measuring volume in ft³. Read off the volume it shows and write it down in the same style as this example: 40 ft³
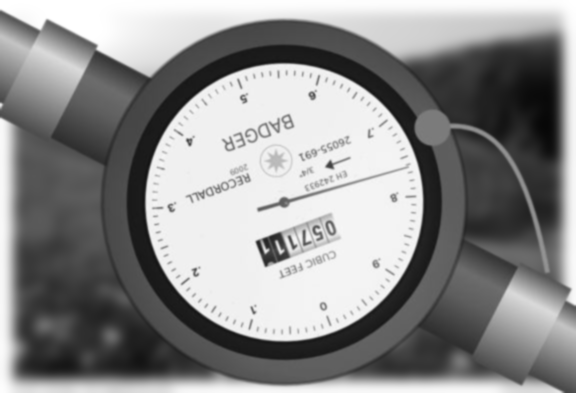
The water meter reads 57110.76 ft³
